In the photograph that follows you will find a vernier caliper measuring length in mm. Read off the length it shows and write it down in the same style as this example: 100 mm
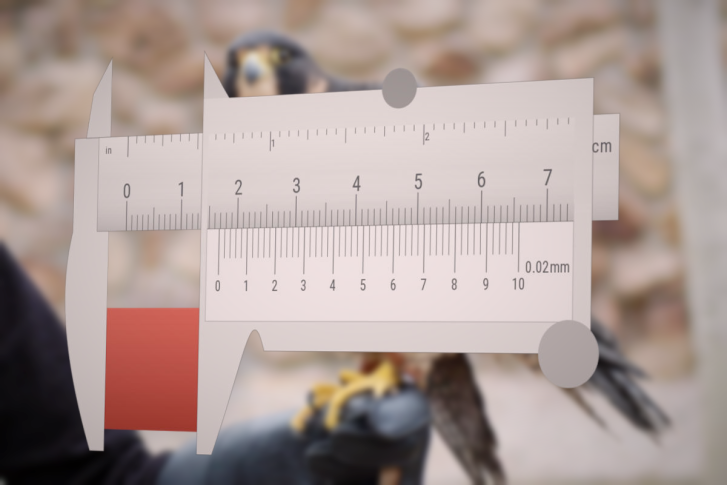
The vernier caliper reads 16.8 mm
